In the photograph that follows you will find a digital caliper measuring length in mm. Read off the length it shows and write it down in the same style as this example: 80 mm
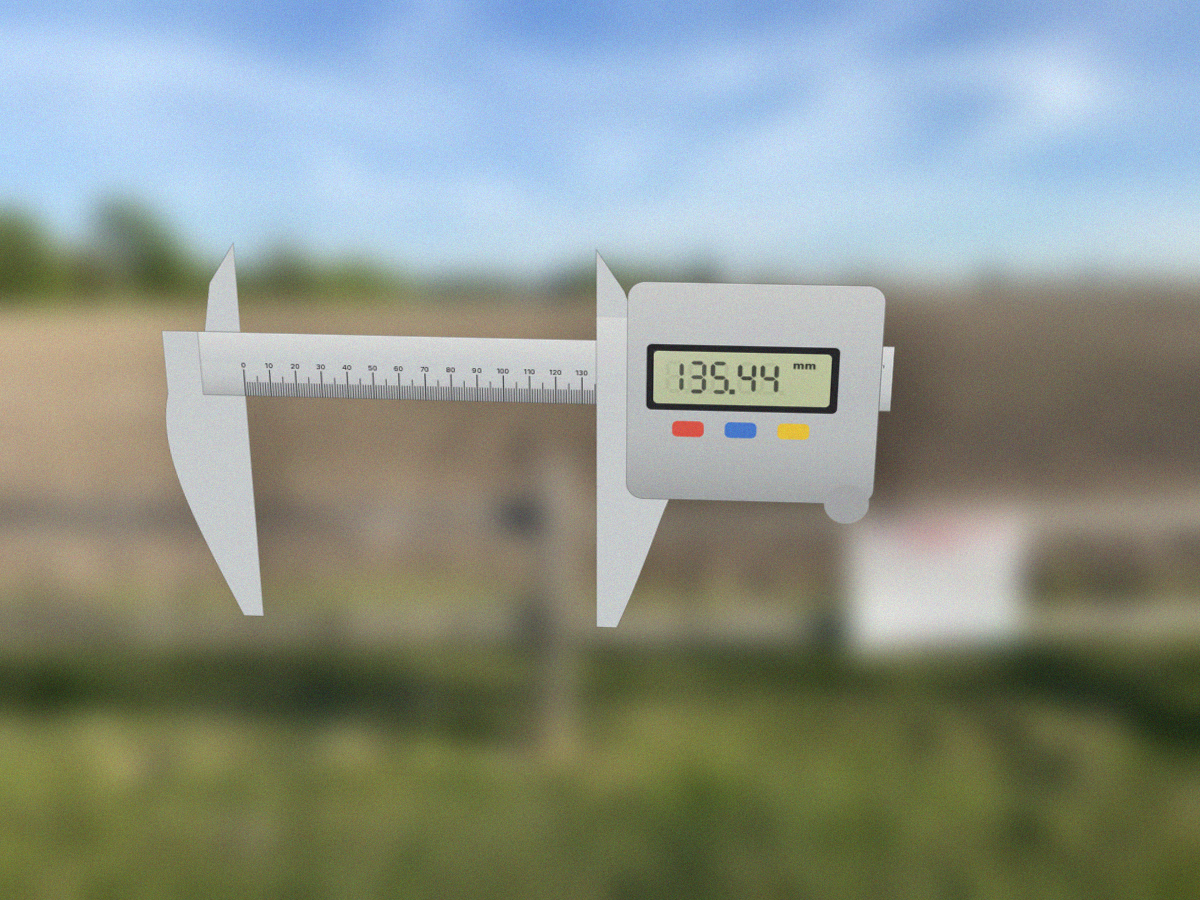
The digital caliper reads 135.44 mm
